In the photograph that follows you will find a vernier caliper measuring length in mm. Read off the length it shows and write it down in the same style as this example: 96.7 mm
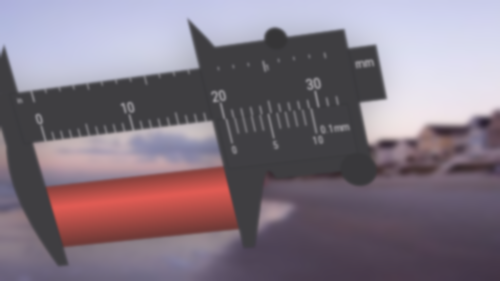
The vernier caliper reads 20.2 mm
